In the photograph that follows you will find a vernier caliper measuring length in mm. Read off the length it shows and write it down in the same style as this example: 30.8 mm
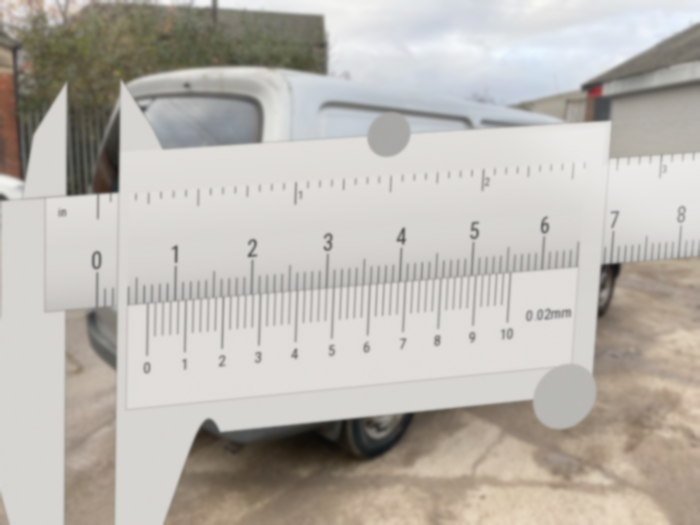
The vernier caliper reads 6.5 mm
